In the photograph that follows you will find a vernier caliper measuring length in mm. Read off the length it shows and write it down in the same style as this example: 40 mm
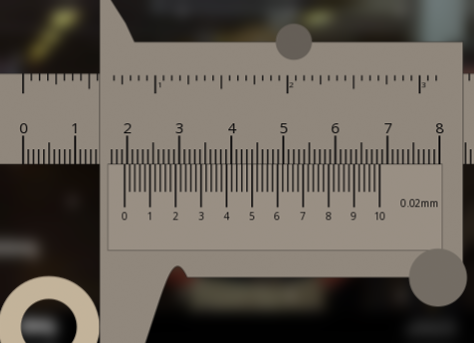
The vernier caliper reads 19.5 mm
